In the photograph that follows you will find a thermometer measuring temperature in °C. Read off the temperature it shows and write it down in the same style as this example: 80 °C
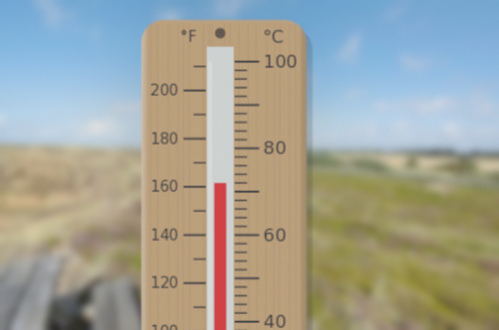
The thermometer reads 72 °C
